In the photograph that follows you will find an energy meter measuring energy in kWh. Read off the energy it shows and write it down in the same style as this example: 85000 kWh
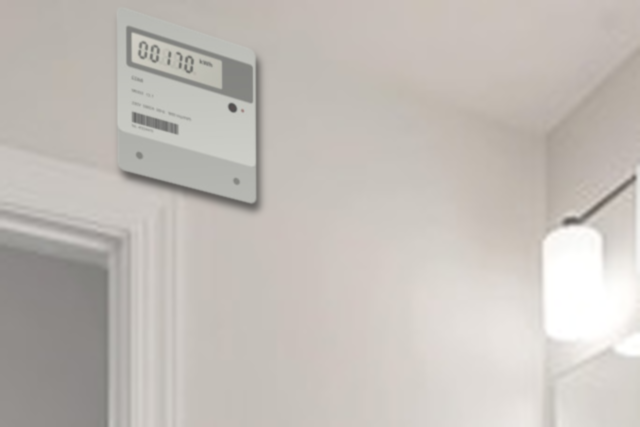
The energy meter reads 170 kWh
